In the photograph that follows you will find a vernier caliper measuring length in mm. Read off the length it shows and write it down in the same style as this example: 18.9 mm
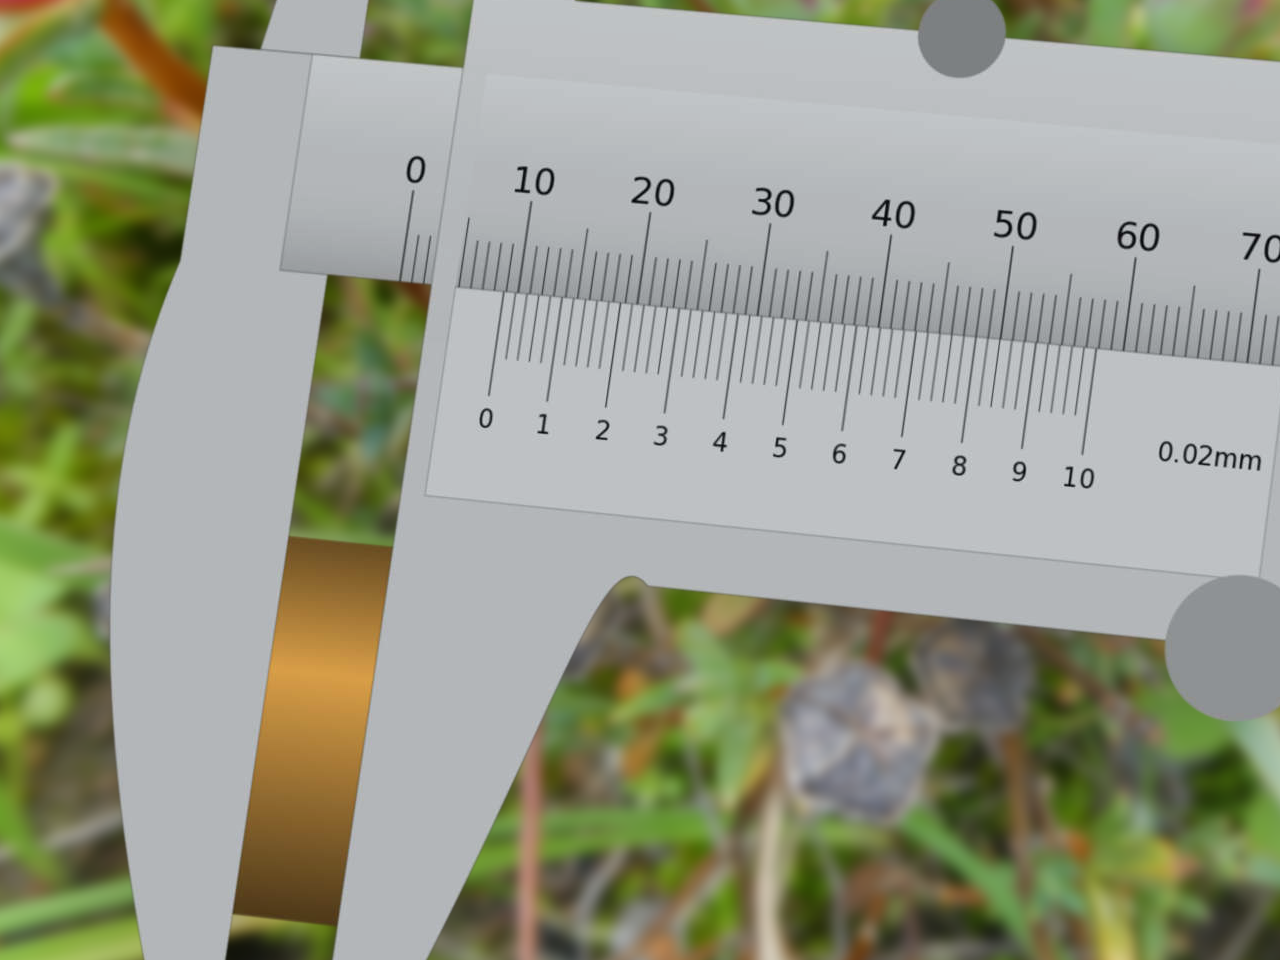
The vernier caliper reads 8.8 mm
